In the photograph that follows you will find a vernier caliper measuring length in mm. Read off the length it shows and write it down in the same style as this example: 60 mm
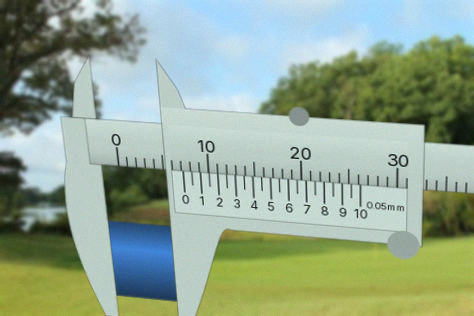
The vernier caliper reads 7.2 mm
